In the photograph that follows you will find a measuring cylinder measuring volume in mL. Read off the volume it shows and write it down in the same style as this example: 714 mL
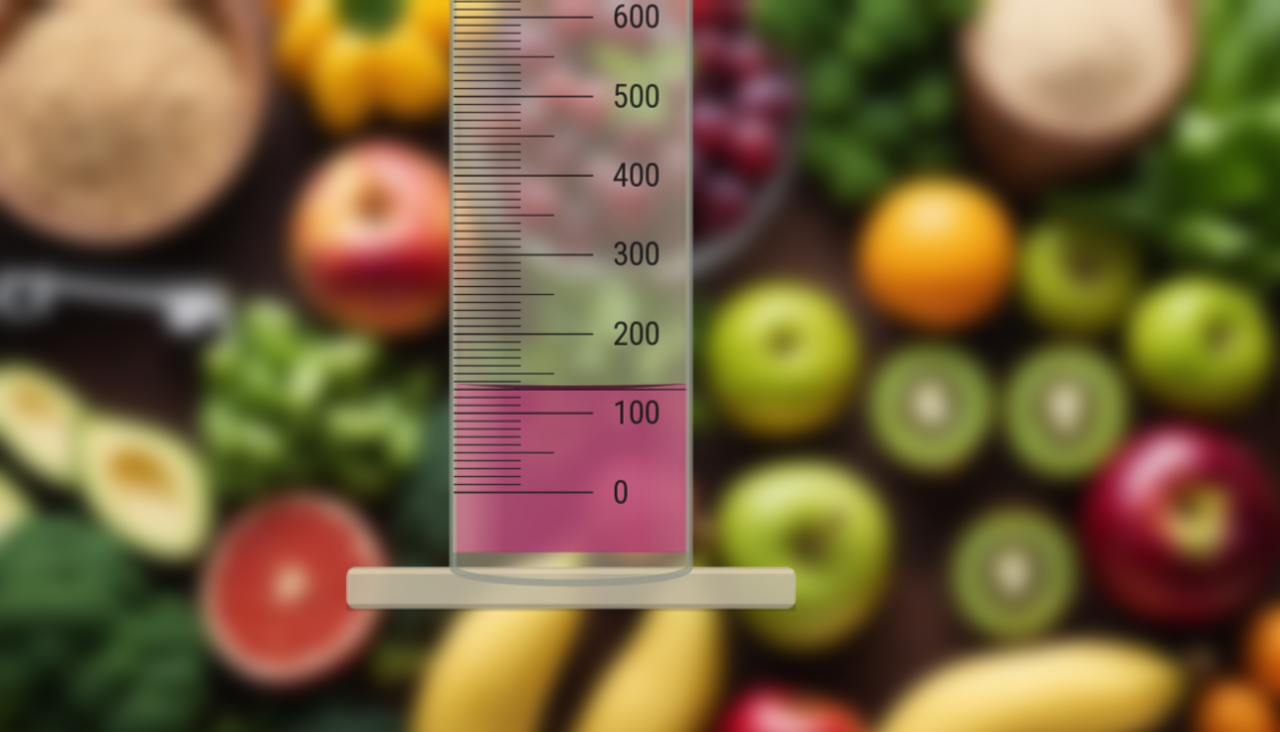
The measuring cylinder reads 130 mL
